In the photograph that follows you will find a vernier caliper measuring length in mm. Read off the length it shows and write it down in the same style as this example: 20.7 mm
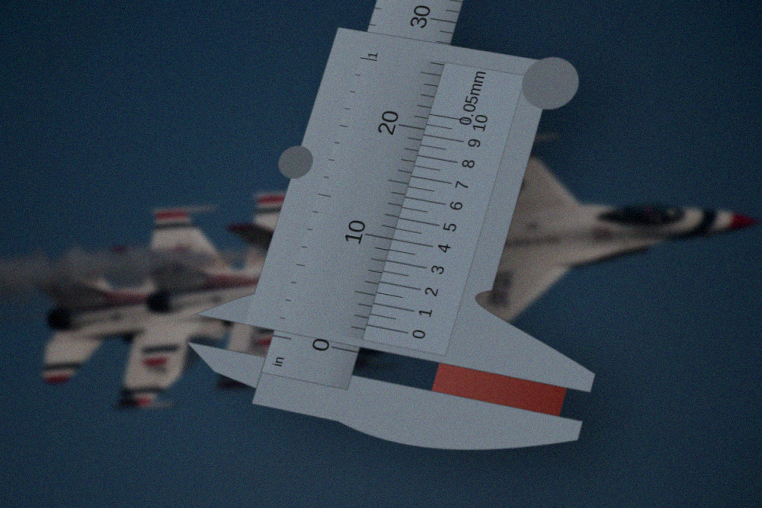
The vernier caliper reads 2.4 mm
